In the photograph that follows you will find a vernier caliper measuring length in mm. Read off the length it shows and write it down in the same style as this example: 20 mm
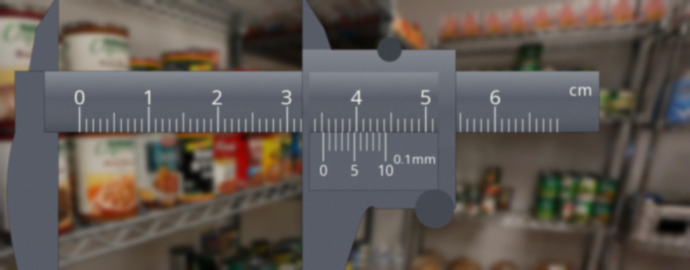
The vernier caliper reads 35.2 mm
